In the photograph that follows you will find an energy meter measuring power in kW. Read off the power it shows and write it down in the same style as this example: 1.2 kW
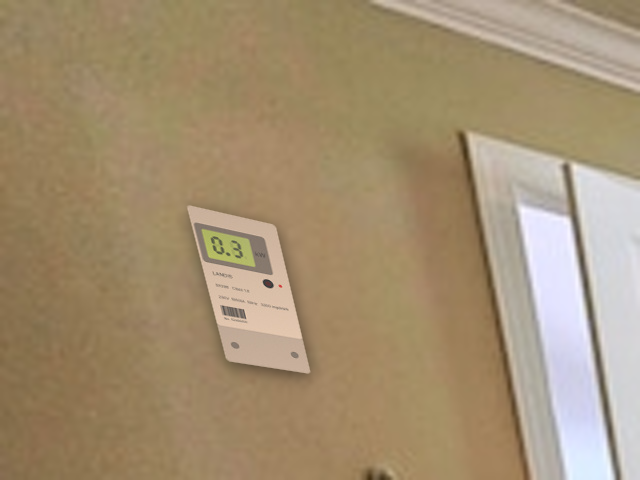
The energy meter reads 0.3 kW
